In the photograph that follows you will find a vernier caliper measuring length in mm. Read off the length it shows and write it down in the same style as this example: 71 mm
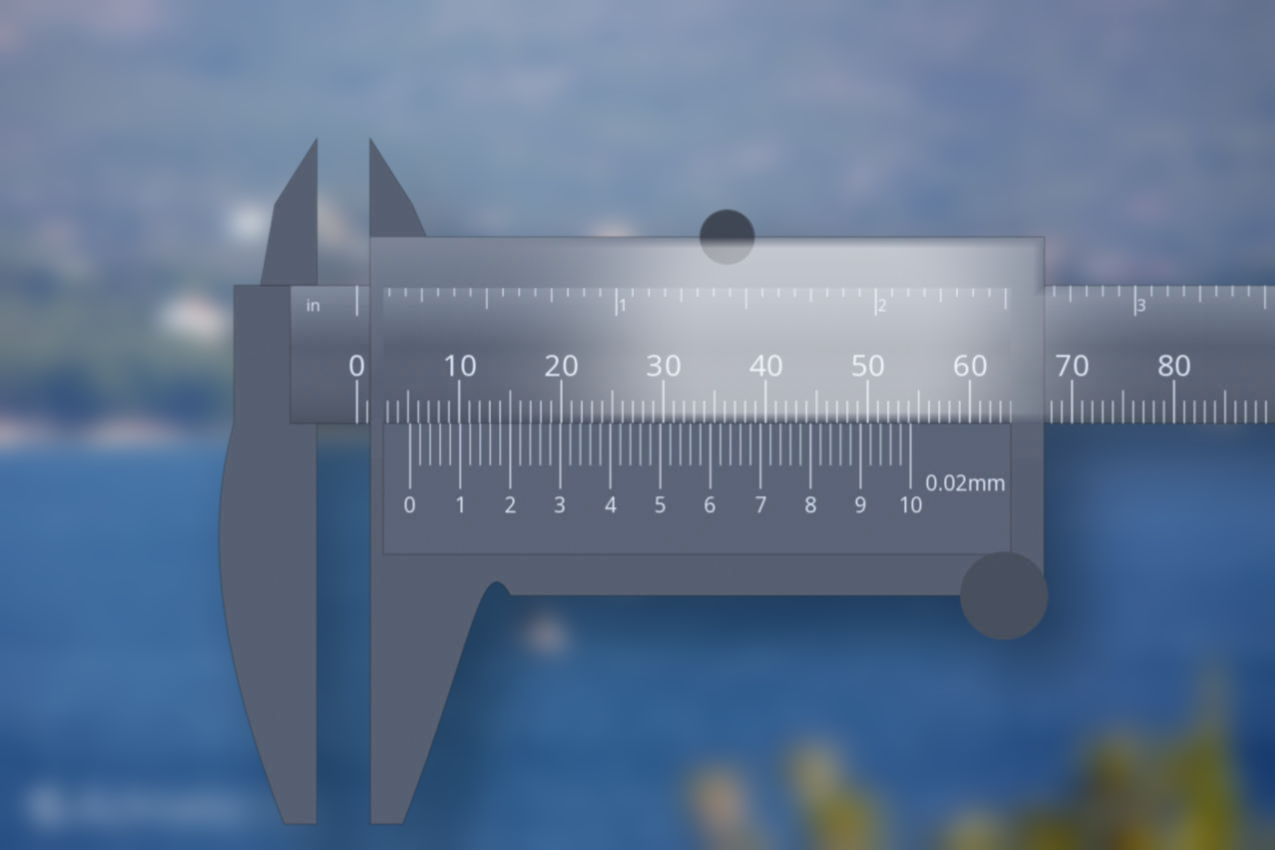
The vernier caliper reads 5.2 mm
